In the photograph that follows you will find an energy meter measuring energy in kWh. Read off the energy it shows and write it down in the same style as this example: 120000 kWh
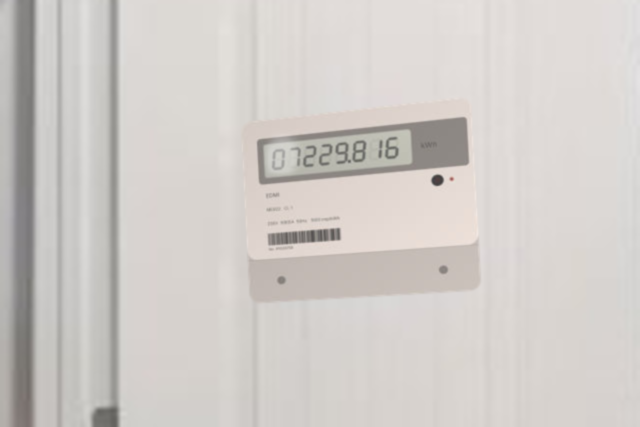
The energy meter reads 7229.816 kWh
